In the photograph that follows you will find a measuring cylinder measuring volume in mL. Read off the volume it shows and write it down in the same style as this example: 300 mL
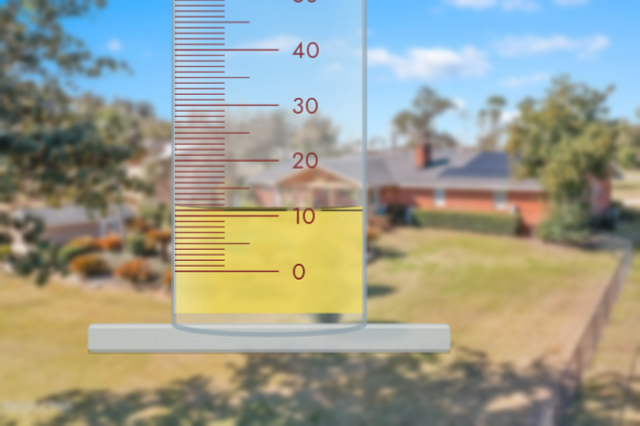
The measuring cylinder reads 11 mL
